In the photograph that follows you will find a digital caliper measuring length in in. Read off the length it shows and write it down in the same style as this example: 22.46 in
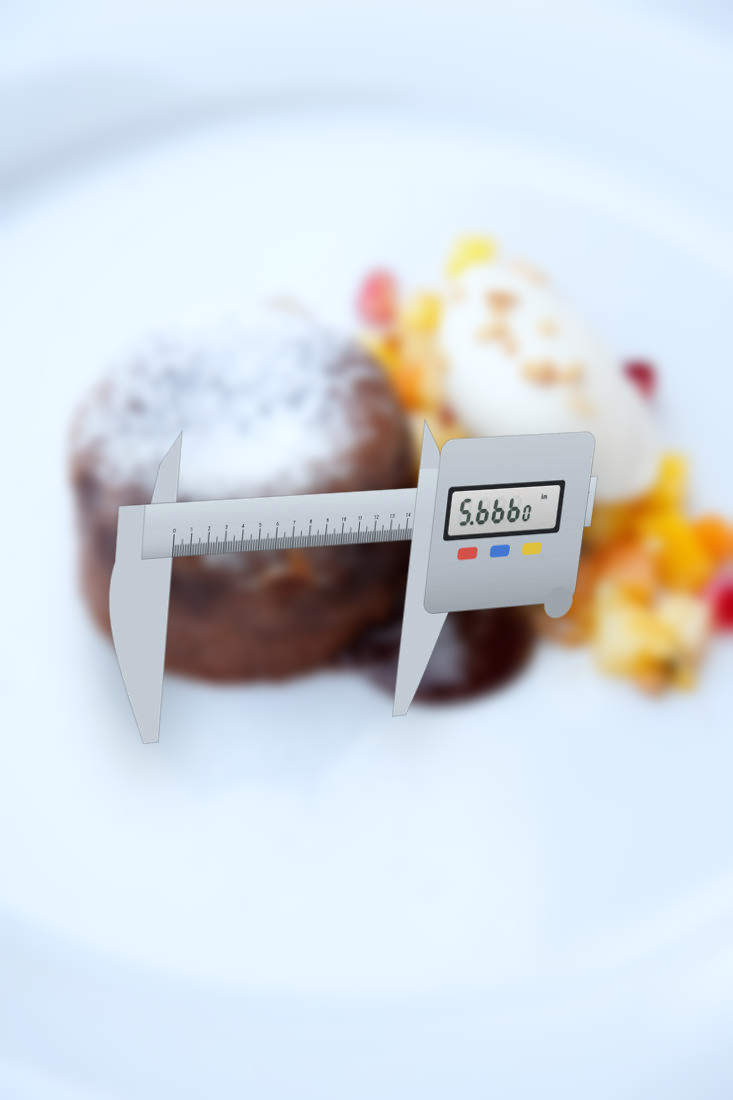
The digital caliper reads 5.6660 in
